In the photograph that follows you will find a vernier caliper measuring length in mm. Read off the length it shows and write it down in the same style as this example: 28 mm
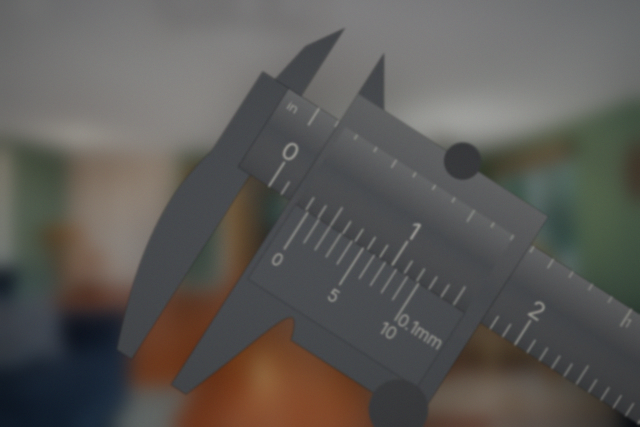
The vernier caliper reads 3.2 mm
